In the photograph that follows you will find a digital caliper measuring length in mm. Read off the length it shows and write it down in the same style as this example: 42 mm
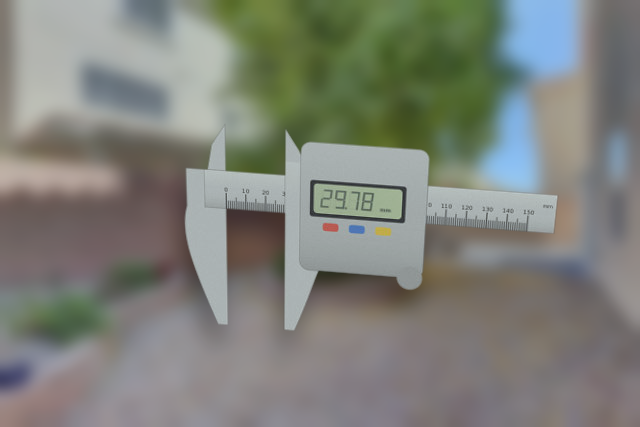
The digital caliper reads 29.78 mm
